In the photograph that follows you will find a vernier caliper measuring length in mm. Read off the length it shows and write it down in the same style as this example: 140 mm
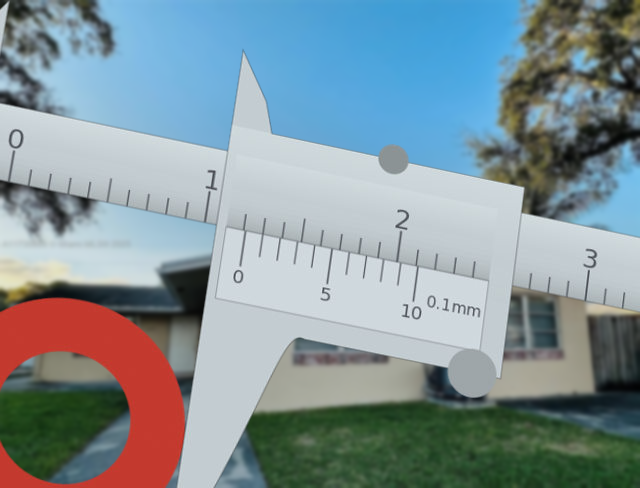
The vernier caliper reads 12.1 mm
